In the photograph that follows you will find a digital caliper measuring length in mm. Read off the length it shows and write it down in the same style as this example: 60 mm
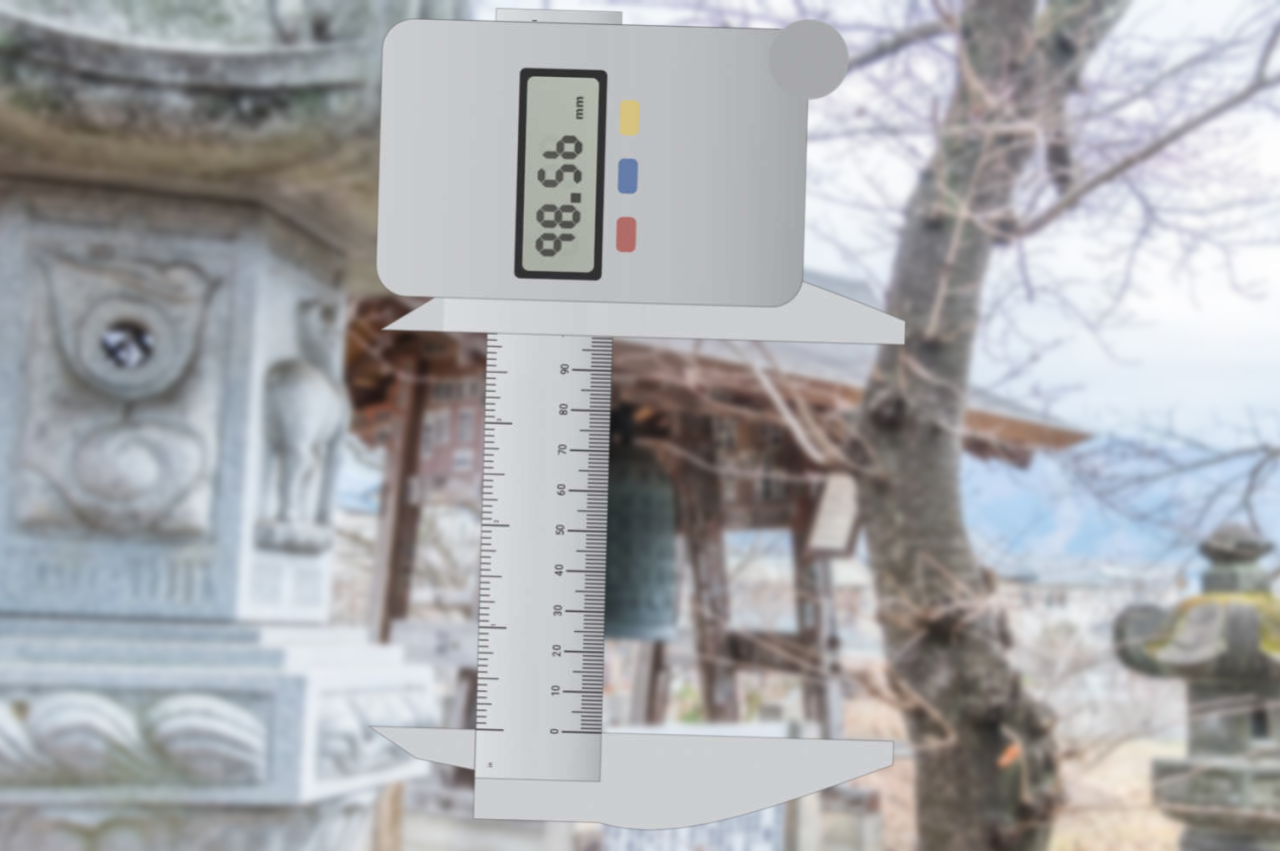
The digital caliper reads 98.56 mm
